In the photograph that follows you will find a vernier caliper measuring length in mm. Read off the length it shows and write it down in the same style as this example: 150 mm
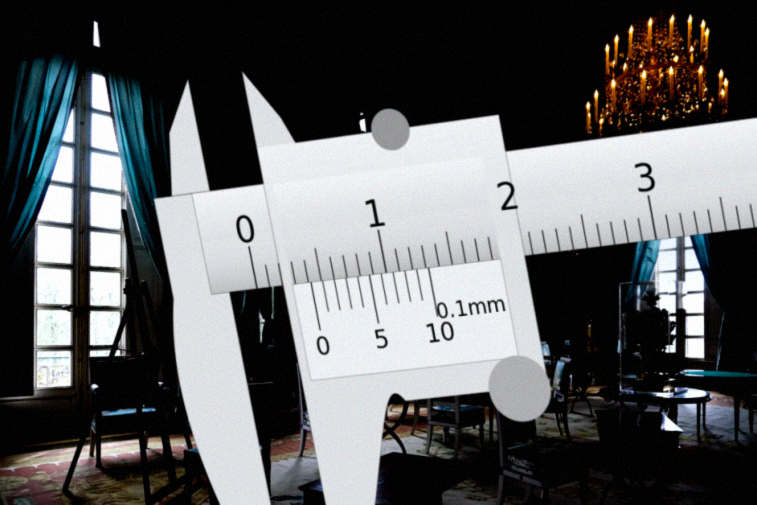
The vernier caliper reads 4.2 mm
